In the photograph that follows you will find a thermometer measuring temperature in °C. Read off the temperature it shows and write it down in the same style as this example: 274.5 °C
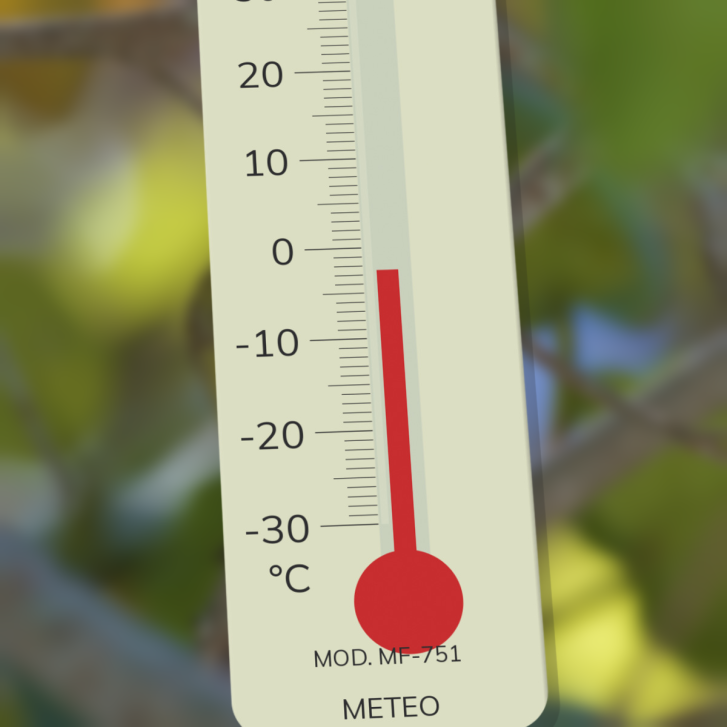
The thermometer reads -2.5 °C
